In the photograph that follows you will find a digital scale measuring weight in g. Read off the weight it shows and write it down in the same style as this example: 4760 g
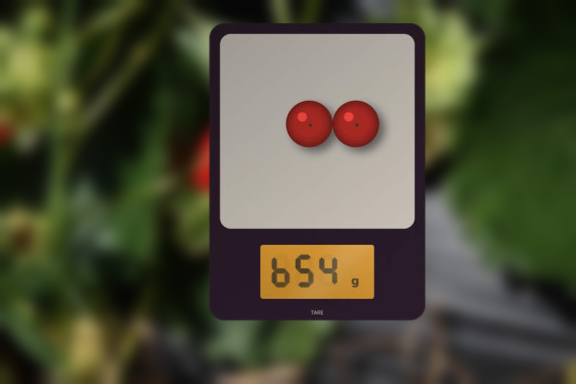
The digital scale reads 654 g
